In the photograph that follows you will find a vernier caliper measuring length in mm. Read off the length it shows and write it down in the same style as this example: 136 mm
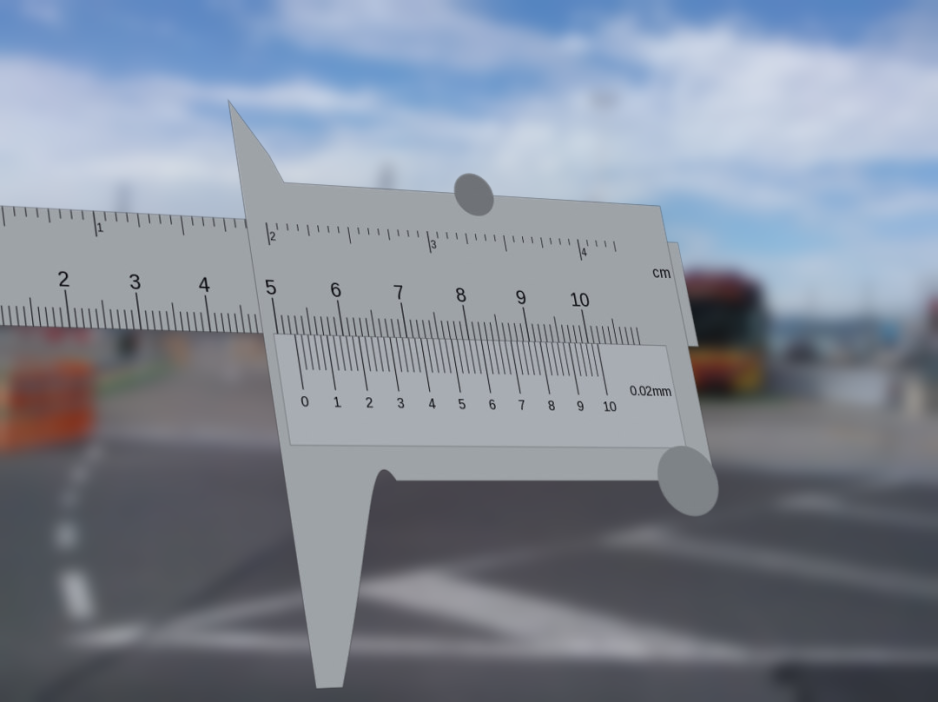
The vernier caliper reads 52.6 mm
